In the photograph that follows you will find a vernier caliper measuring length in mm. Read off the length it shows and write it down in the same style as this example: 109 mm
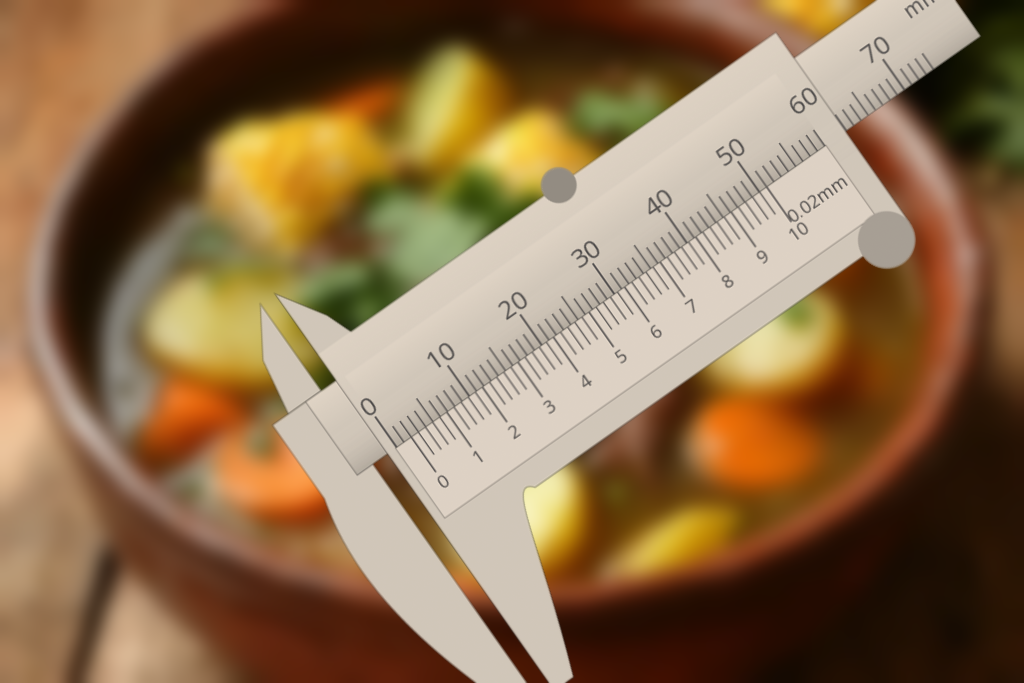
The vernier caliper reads 2.0 mm
